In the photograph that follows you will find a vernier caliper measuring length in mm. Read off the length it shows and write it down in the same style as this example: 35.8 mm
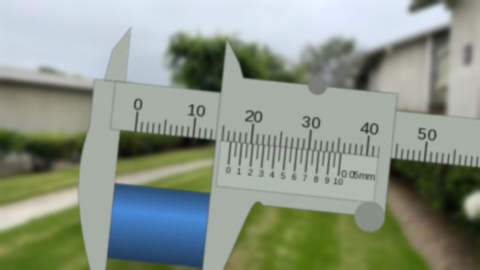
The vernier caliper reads 16.5 mm
